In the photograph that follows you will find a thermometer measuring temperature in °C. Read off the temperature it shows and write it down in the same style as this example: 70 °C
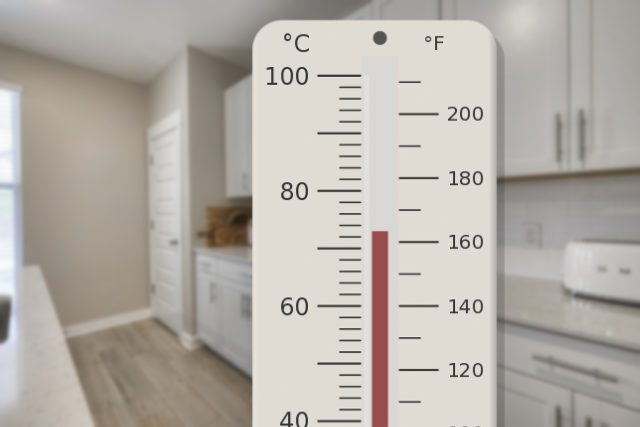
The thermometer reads 73 °C
